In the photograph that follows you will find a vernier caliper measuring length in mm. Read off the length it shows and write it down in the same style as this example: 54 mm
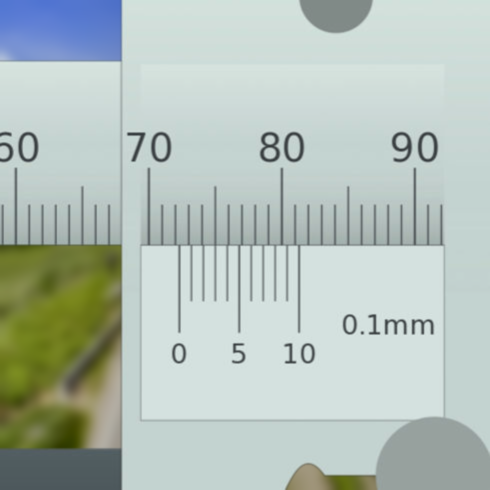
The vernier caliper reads 72.3 mm
